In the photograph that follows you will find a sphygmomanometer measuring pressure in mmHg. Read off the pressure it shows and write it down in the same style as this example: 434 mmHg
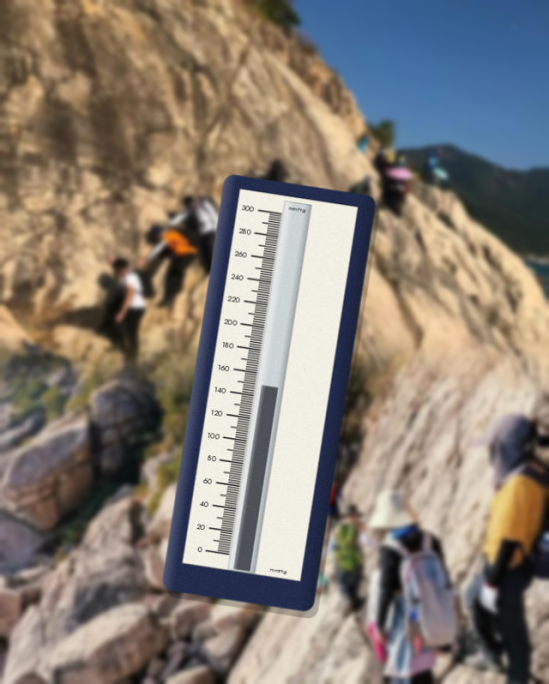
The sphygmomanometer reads 150 mmHg
